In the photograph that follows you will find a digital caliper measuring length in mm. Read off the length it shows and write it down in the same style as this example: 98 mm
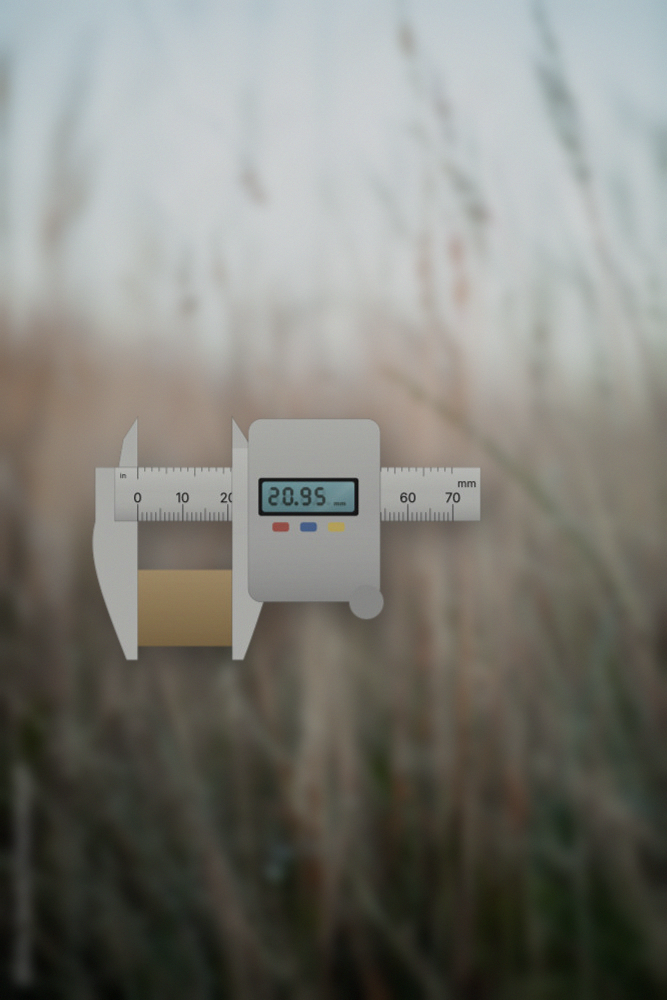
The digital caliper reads 20.95 mm
